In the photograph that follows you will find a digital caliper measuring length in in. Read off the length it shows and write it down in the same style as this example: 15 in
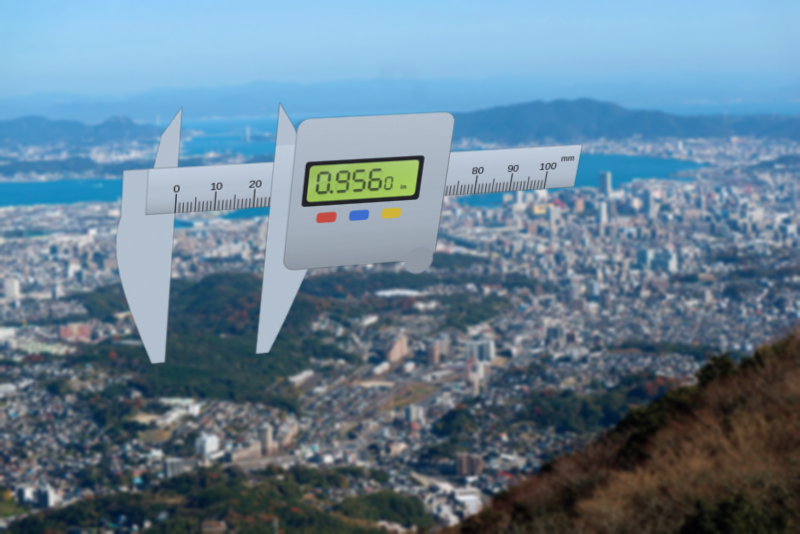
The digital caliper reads 0.9560 in
